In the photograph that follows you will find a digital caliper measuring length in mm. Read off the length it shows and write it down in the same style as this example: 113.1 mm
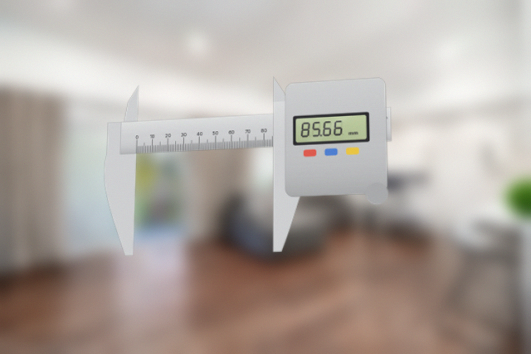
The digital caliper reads 85.66 mm
